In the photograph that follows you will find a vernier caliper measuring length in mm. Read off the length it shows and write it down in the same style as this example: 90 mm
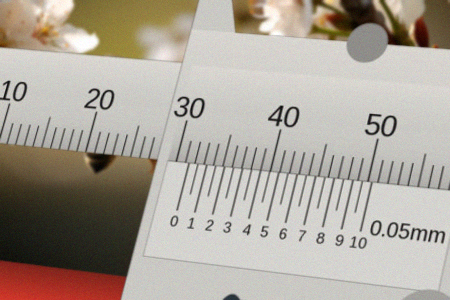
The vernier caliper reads 31.4 mm
